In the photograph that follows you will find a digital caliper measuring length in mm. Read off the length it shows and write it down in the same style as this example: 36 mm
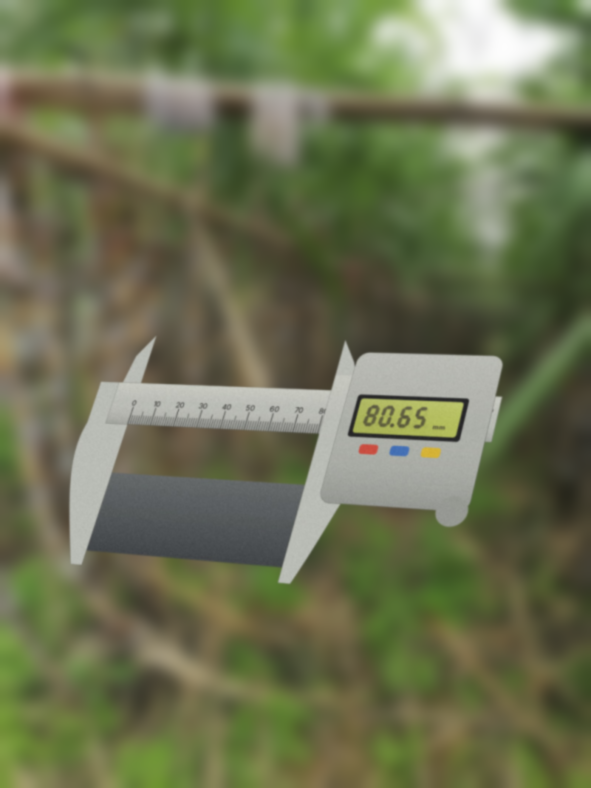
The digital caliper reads 80.65 mm
